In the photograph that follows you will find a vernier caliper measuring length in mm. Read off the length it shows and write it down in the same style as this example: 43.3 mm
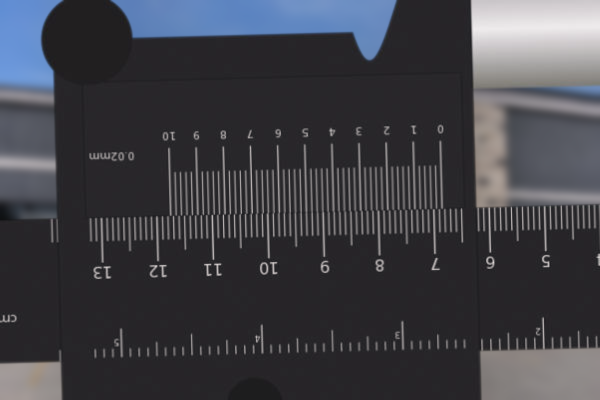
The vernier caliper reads 68.5 mm
